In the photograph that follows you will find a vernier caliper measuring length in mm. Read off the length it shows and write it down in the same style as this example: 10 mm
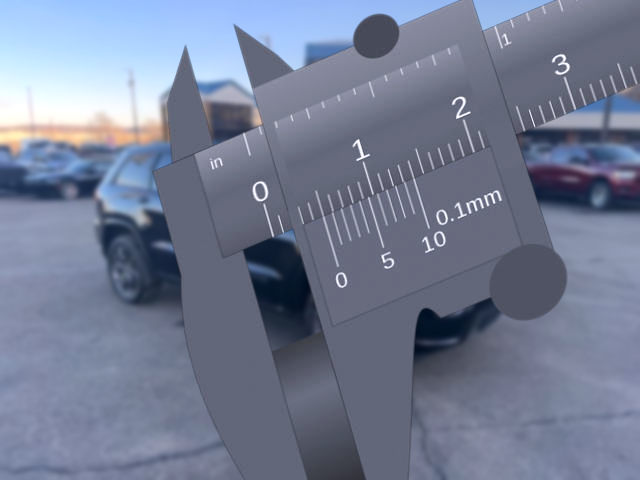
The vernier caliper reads 5.0 mm
